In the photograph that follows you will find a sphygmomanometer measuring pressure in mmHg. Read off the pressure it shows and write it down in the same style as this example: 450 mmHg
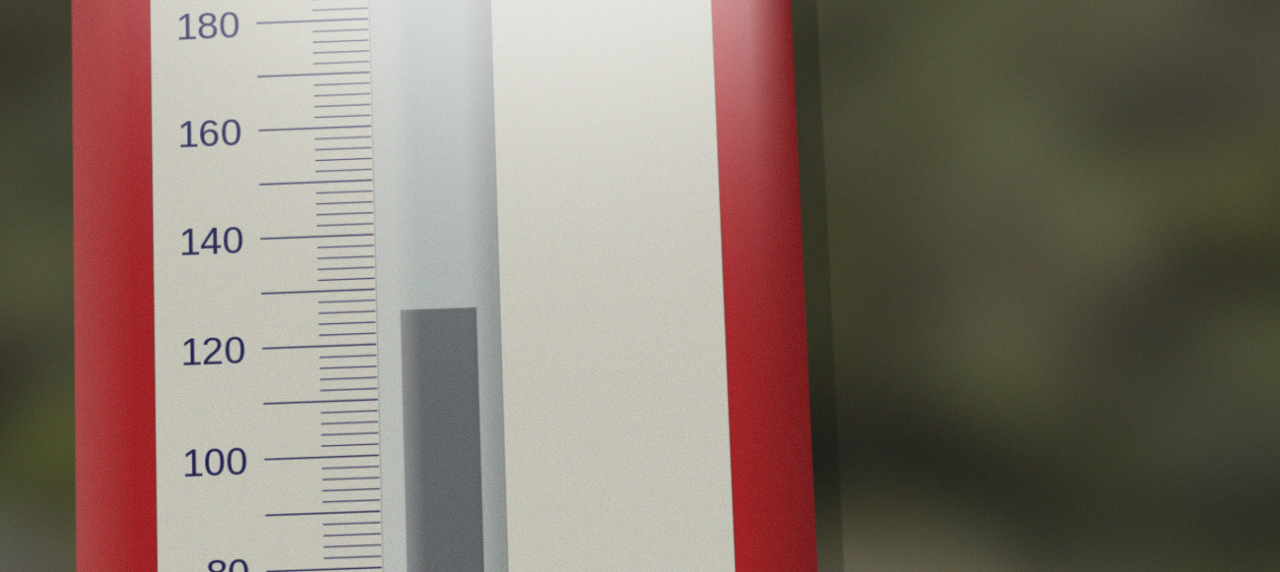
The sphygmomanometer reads 126 mmHg
